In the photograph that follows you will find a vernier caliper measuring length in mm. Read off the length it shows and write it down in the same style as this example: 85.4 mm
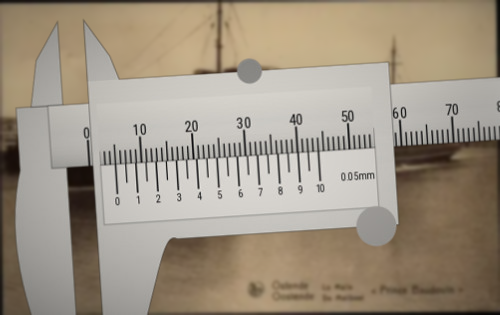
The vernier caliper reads 5.0 mm
